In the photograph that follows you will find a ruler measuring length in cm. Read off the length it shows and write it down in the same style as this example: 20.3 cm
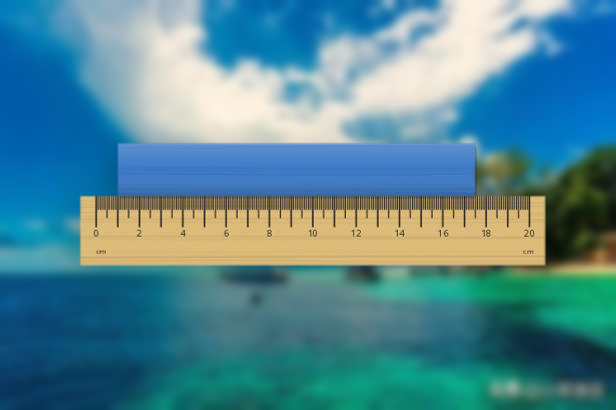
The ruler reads 16.5 cm
